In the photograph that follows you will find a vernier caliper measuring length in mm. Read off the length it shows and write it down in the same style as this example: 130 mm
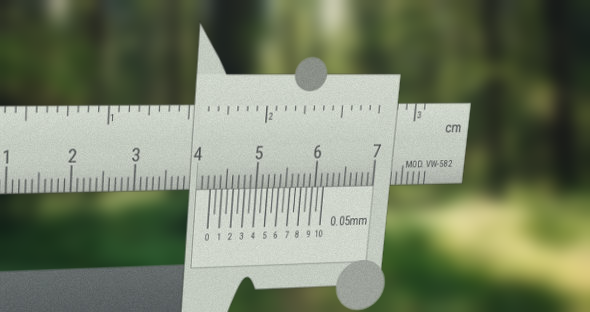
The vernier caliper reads 42.4 mm
